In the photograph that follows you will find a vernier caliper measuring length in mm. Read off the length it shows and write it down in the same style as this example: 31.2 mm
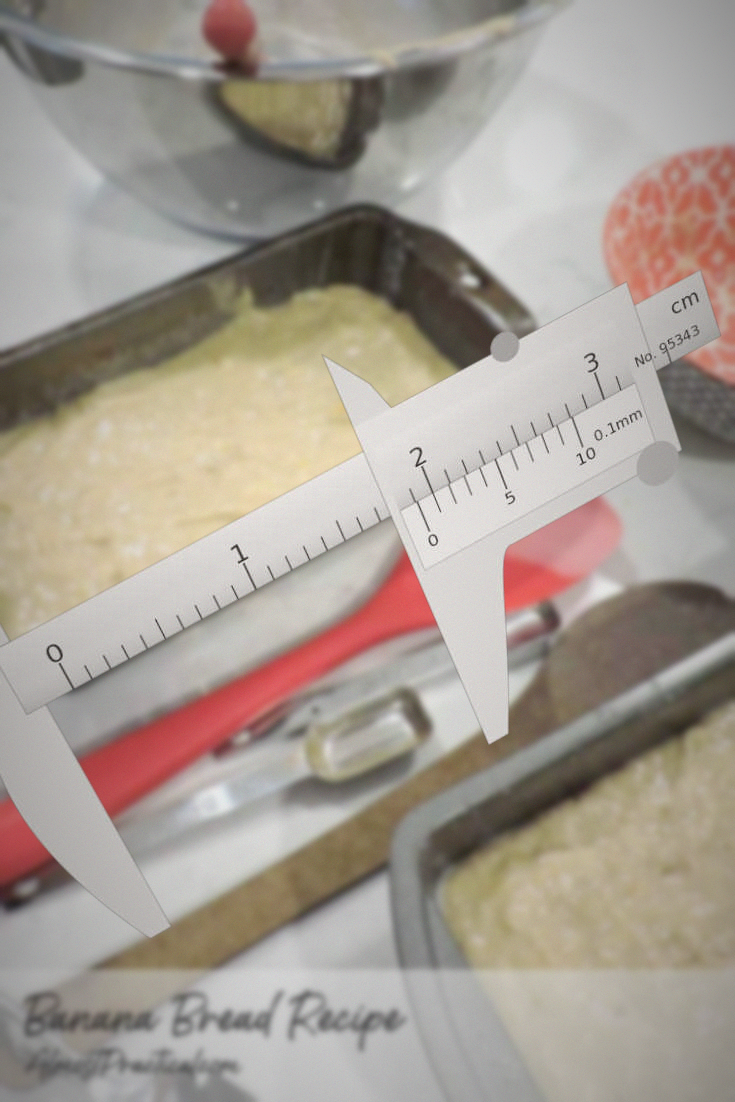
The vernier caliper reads 19.1 mm
